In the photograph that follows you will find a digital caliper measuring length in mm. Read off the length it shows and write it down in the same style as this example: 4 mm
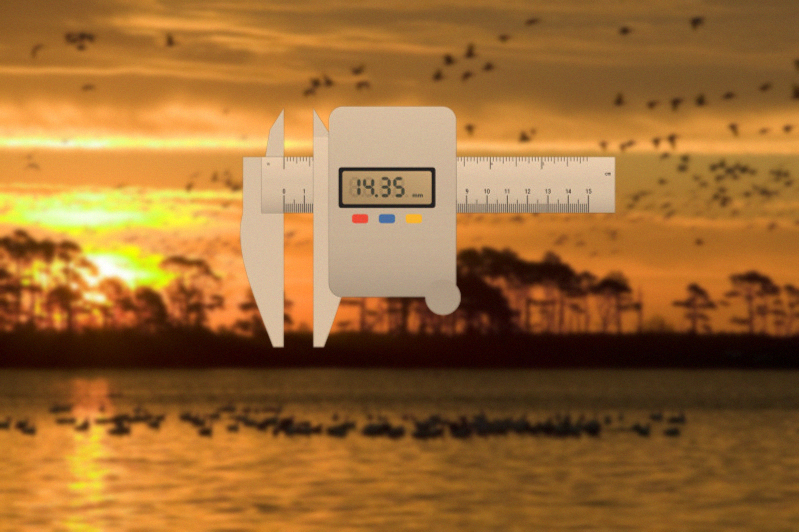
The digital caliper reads 14.35 mm
